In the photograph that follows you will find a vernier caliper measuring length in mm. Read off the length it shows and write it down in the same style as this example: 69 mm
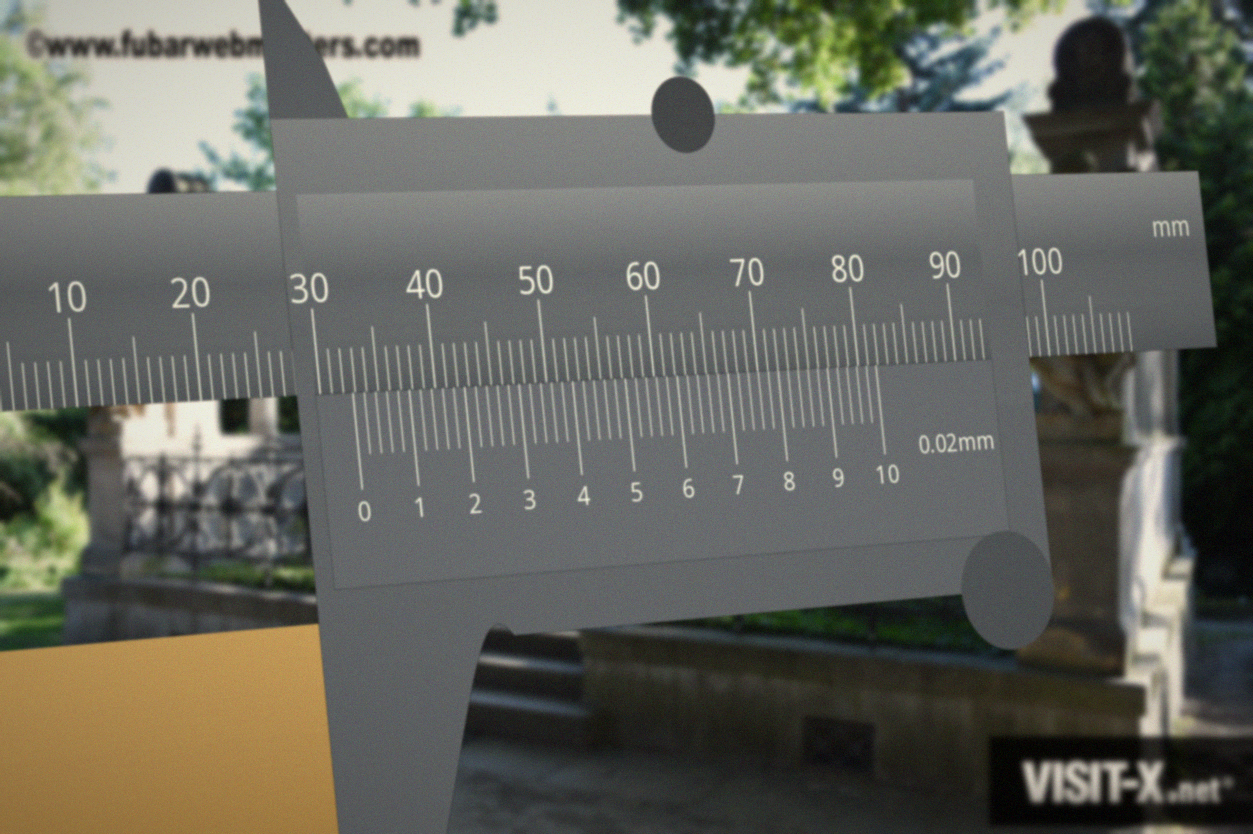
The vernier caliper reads 32.8 mm
